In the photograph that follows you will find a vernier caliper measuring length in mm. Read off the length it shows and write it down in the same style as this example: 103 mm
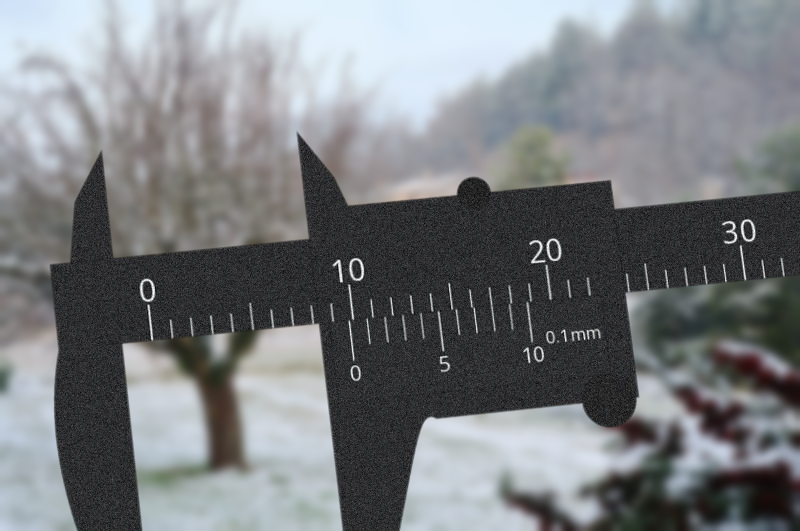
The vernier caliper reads 9.8 mm
